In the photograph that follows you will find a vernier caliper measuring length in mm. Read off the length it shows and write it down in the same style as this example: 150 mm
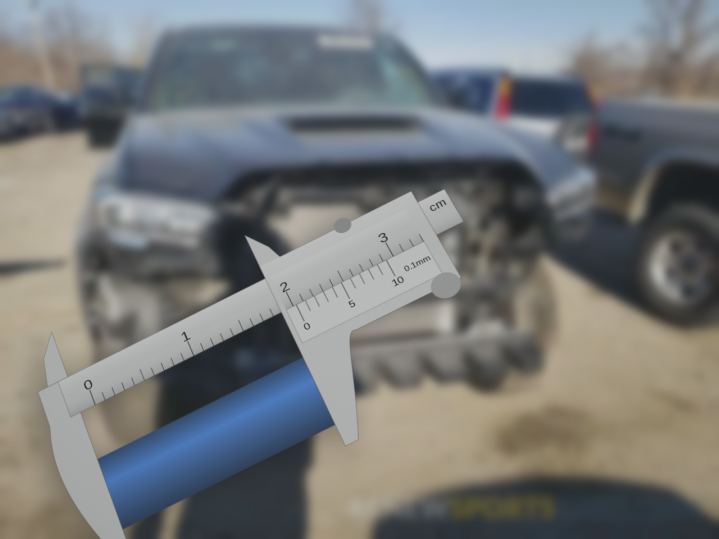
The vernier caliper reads 20.3 mm
